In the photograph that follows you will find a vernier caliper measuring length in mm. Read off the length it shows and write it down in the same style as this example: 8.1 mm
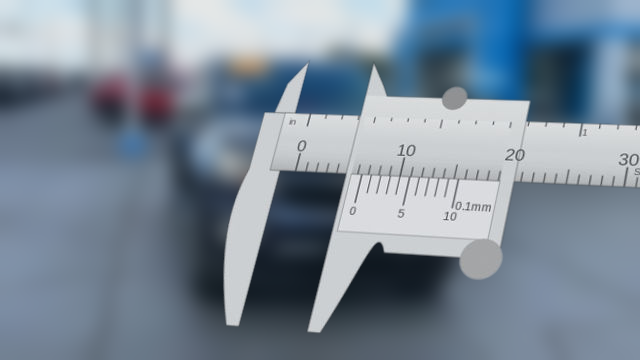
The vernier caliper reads 6.4 mm
